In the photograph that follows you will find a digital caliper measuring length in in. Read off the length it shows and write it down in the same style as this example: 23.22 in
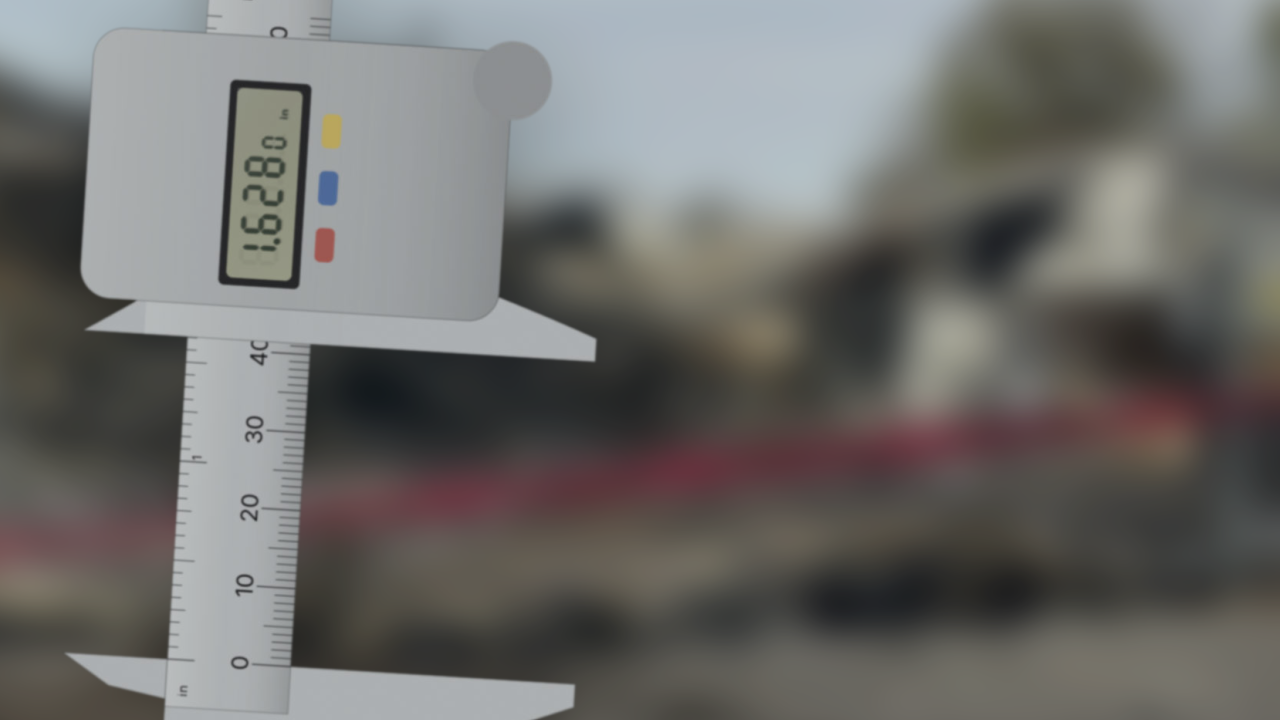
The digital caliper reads 1.6280 in
